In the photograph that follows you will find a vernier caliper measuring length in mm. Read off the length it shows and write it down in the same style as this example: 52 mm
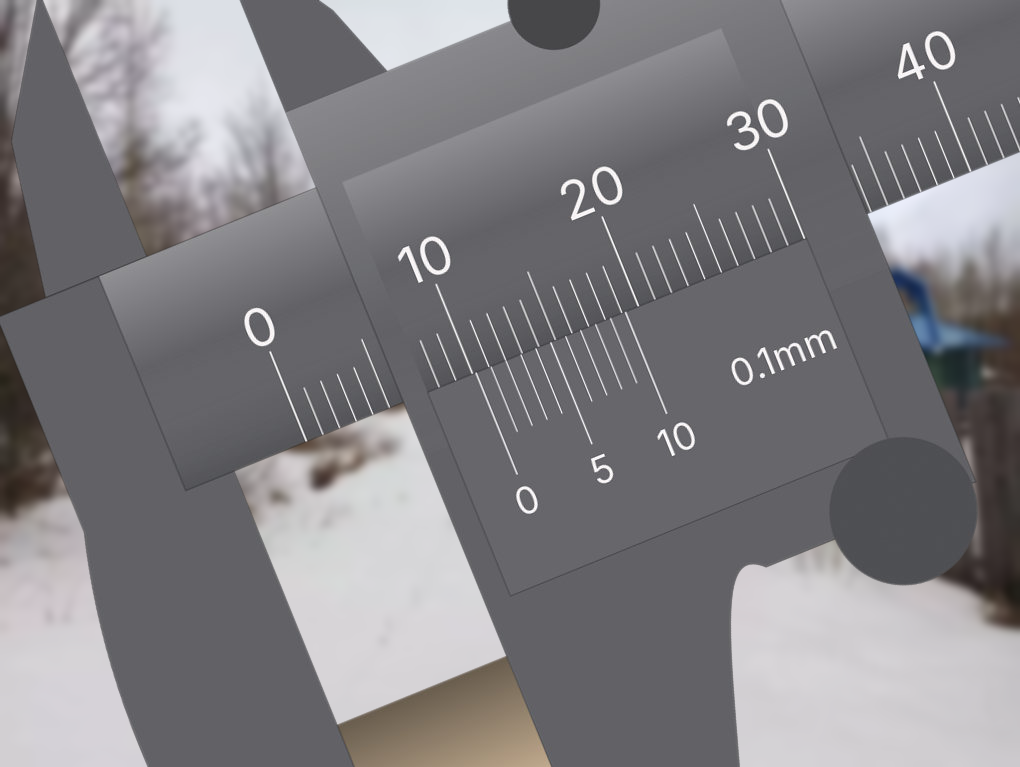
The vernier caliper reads 10.2 mm
